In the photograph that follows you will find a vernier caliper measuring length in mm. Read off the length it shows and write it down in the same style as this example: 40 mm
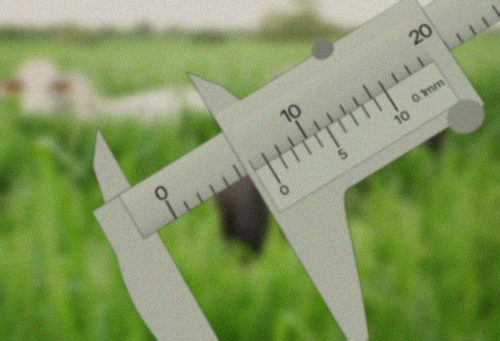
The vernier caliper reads 7.0 mm
